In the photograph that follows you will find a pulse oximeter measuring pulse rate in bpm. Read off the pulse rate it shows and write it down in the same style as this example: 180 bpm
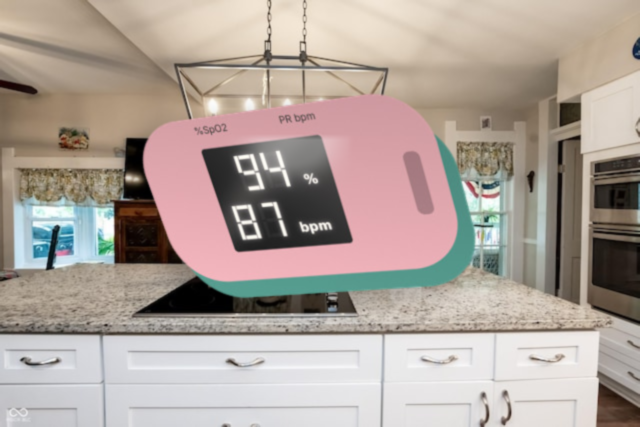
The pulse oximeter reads 87 bpm
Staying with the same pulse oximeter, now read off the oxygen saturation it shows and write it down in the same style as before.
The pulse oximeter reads 94 %
